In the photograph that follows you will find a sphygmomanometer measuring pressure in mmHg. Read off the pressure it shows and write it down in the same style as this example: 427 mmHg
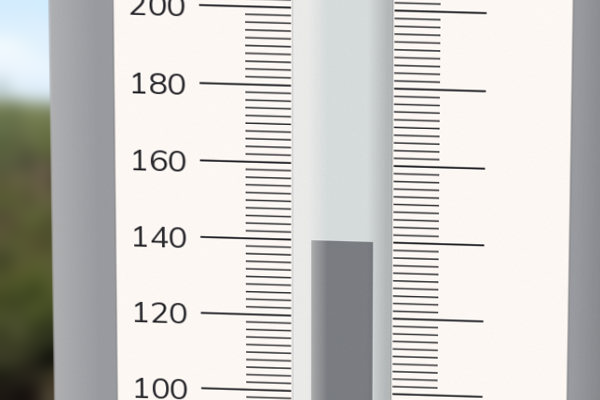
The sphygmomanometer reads 140 mmHg
